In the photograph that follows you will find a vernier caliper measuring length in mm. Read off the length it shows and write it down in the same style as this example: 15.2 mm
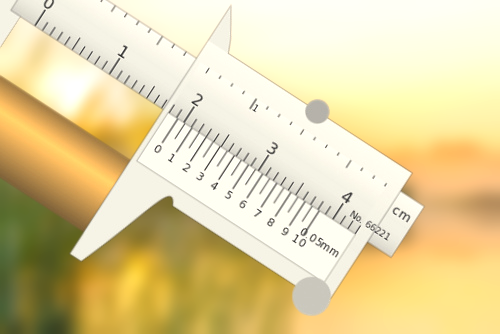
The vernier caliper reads 19.2 mm
